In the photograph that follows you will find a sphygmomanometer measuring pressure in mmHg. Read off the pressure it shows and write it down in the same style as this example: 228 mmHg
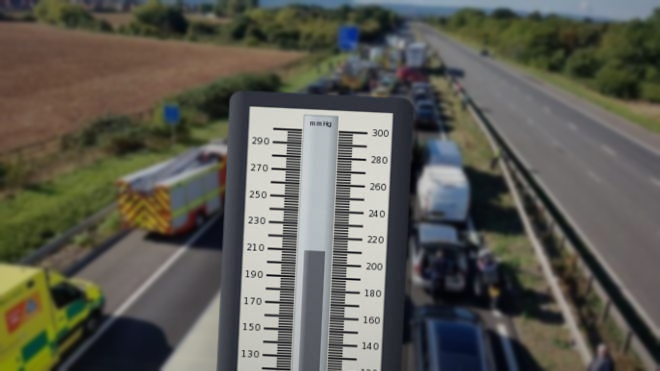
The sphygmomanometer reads 210 mmHg
